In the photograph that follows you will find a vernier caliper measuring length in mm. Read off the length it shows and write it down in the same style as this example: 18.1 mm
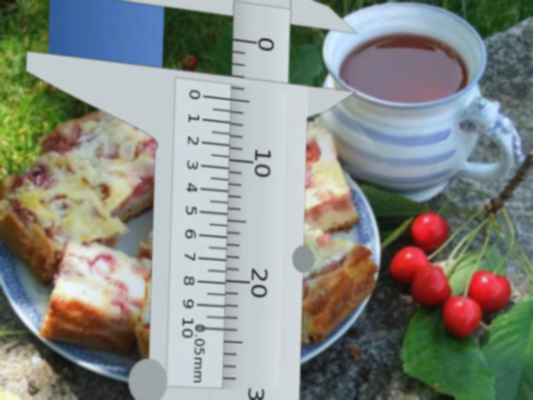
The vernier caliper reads 5.0 mm
